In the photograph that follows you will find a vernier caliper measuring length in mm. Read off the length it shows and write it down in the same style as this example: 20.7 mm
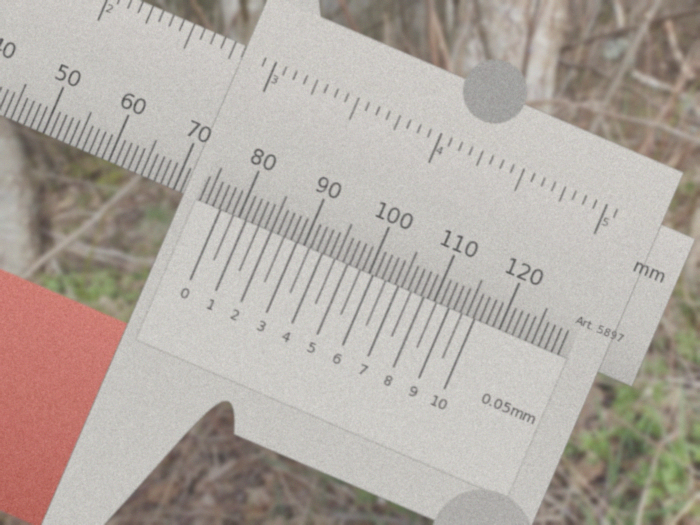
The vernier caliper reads 77.2 mm
